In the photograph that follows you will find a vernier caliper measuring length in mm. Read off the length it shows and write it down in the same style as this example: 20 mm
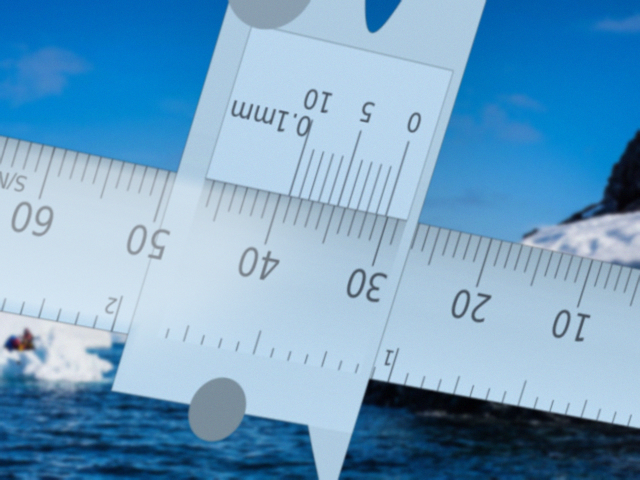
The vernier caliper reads 30.2 mm
